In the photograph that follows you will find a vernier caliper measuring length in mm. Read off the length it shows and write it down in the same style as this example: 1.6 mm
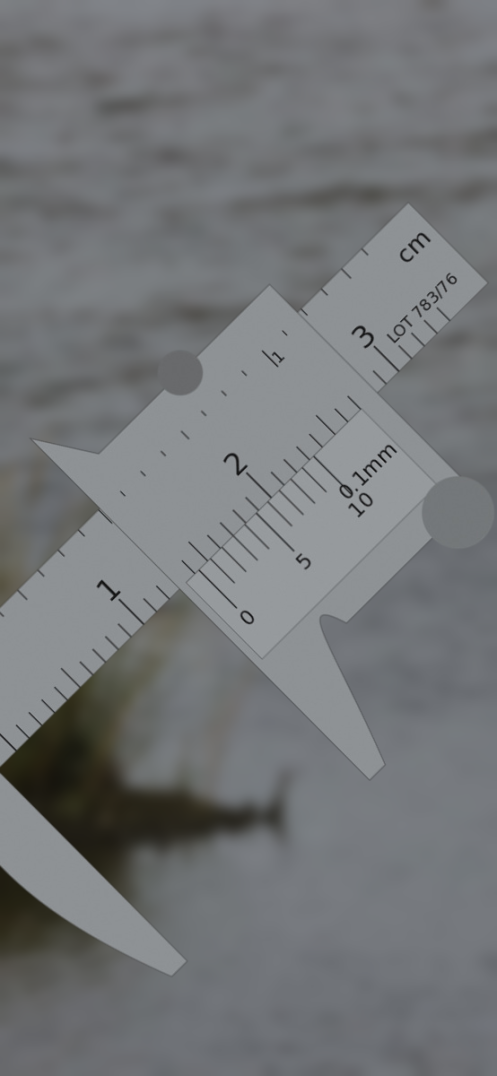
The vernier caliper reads 14.3 mm
